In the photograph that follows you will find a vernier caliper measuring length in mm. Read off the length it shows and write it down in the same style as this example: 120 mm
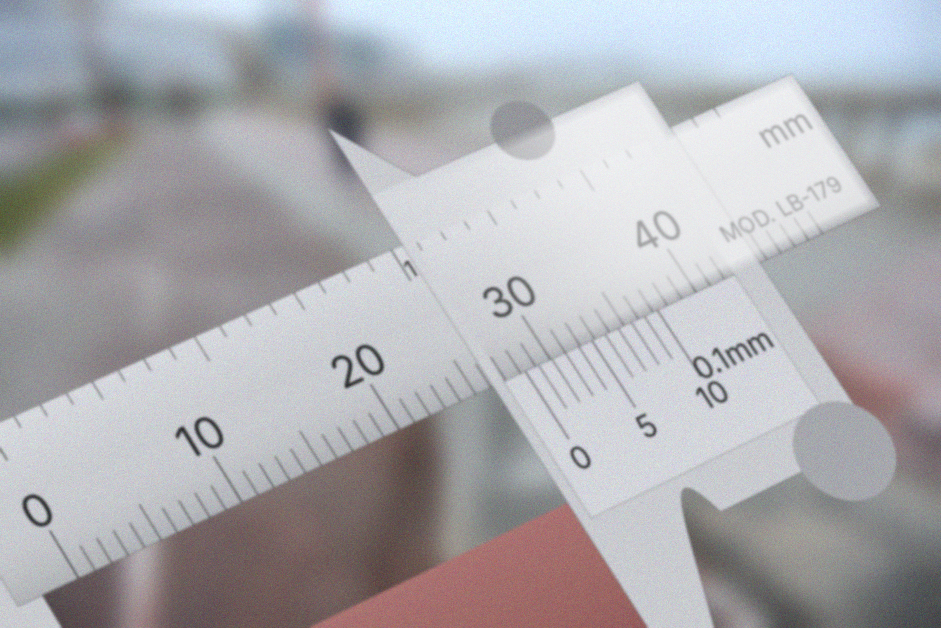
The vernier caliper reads 28.3 mm
